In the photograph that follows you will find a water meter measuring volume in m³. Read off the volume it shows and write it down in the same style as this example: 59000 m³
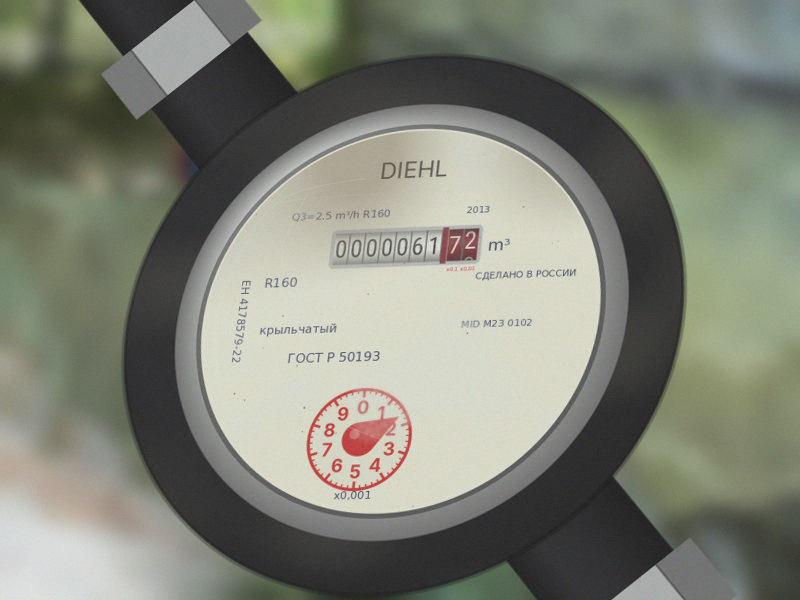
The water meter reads 61.721 m³
